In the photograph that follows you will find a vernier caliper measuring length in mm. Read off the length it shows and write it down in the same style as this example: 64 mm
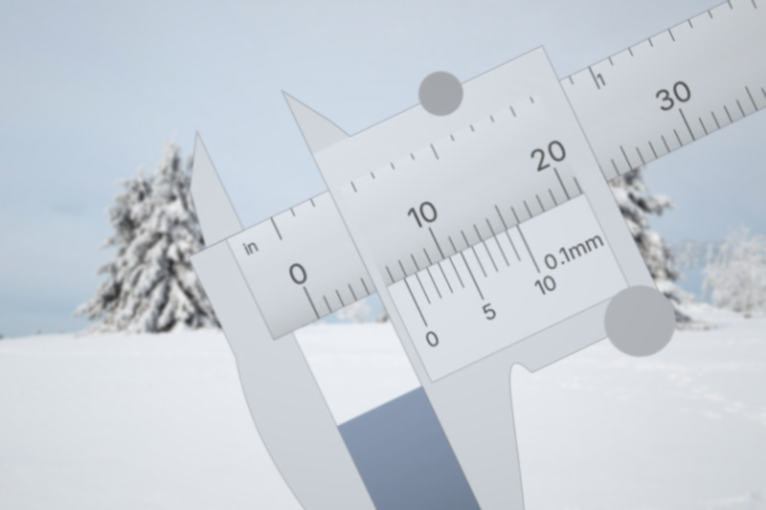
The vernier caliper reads 6.8 mm
